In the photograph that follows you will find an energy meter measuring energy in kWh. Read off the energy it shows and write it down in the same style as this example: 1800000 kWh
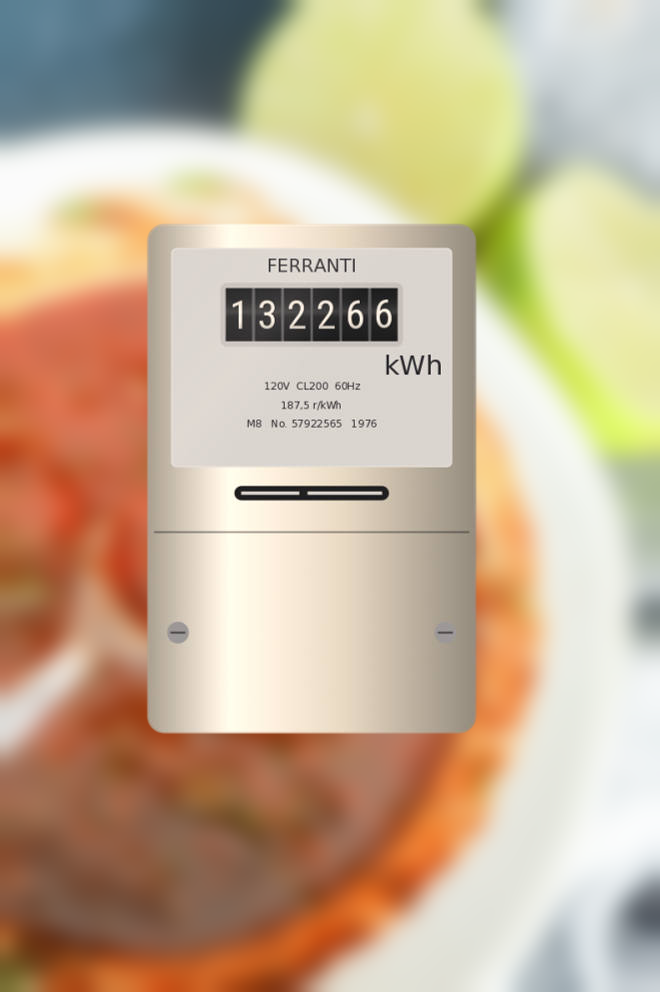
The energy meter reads 132266 kWh
